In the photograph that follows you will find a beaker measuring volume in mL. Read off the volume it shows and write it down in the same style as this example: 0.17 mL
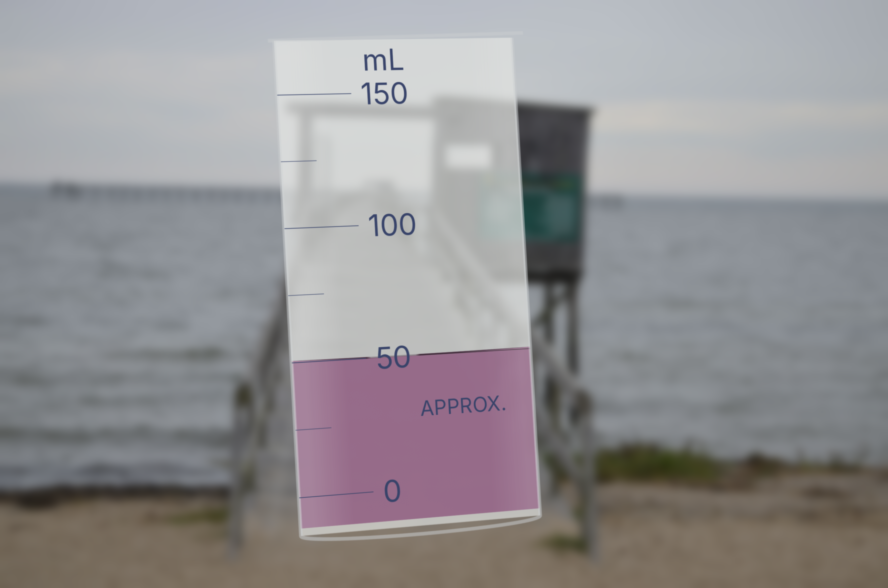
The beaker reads 50 mL
